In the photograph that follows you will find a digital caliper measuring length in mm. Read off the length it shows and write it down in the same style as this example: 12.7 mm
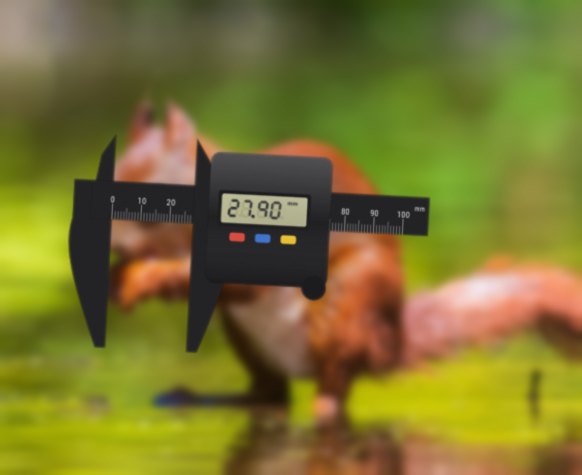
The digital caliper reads 27.90 mm
